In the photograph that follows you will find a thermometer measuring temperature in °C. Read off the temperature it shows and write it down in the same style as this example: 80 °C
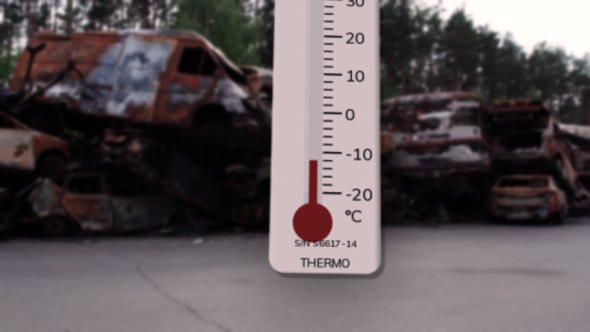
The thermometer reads -12 °C
